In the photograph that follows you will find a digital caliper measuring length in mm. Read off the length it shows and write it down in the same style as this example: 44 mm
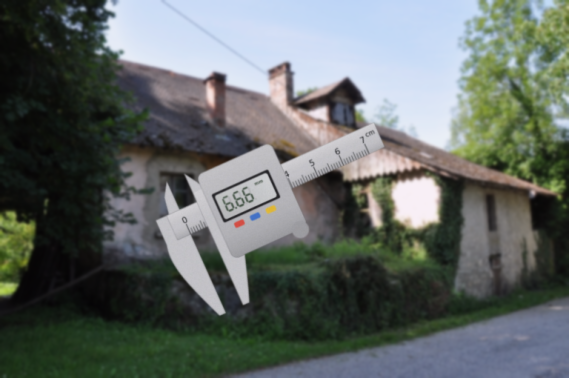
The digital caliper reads 6.66 mm
